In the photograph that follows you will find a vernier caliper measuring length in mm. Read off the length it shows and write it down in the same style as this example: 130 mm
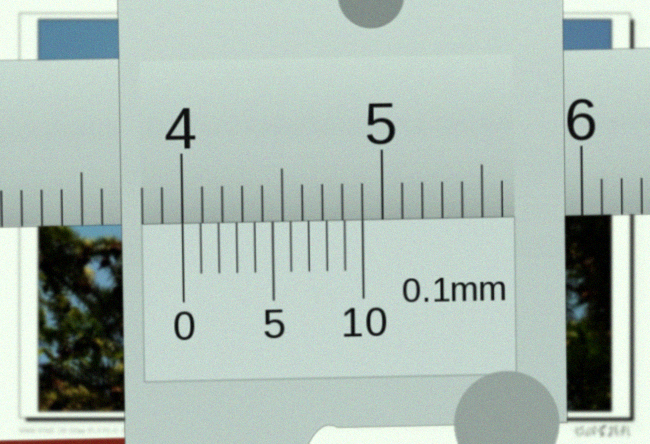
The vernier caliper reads 40.0 mm
